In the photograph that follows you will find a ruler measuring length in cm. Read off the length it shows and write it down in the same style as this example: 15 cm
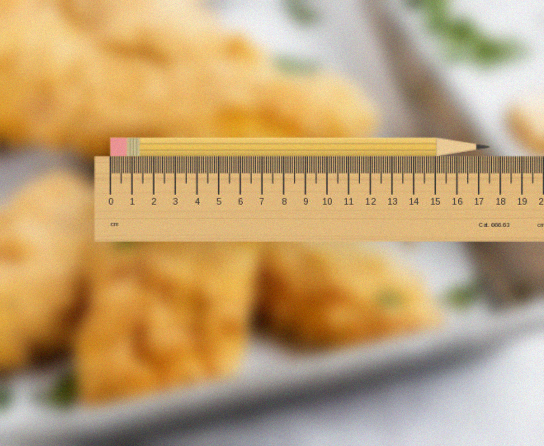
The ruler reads 17.5 cm
